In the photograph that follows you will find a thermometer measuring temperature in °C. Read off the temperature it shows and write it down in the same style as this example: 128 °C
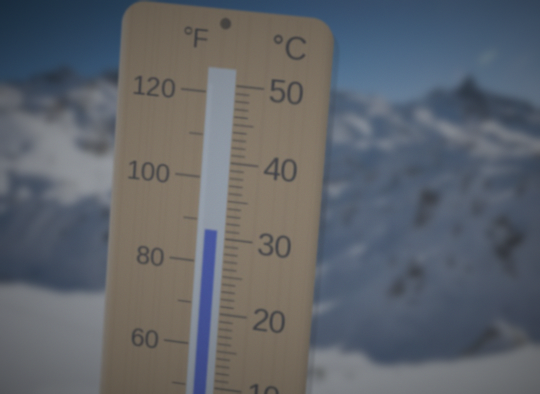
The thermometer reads 31 °C
